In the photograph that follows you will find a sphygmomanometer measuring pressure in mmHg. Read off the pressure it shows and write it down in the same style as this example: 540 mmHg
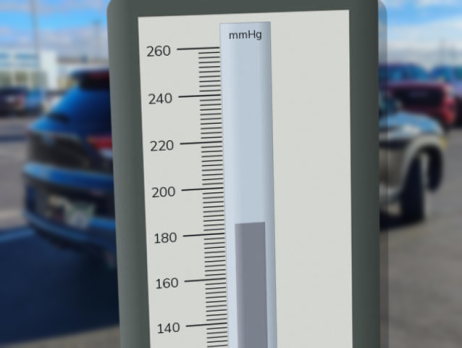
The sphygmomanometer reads 184 mmHg
